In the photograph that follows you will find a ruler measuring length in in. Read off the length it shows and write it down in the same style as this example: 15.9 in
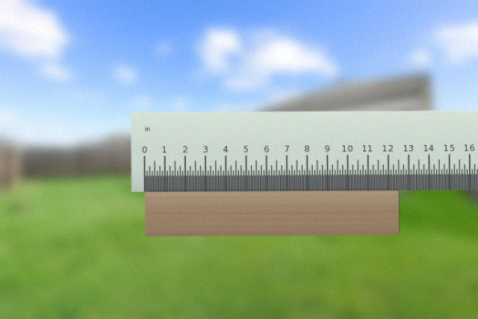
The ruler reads 12.5 in
